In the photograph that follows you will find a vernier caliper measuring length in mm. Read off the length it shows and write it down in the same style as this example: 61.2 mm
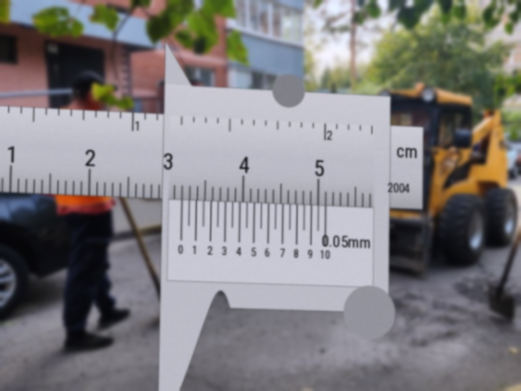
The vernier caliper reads 32.0 mm
